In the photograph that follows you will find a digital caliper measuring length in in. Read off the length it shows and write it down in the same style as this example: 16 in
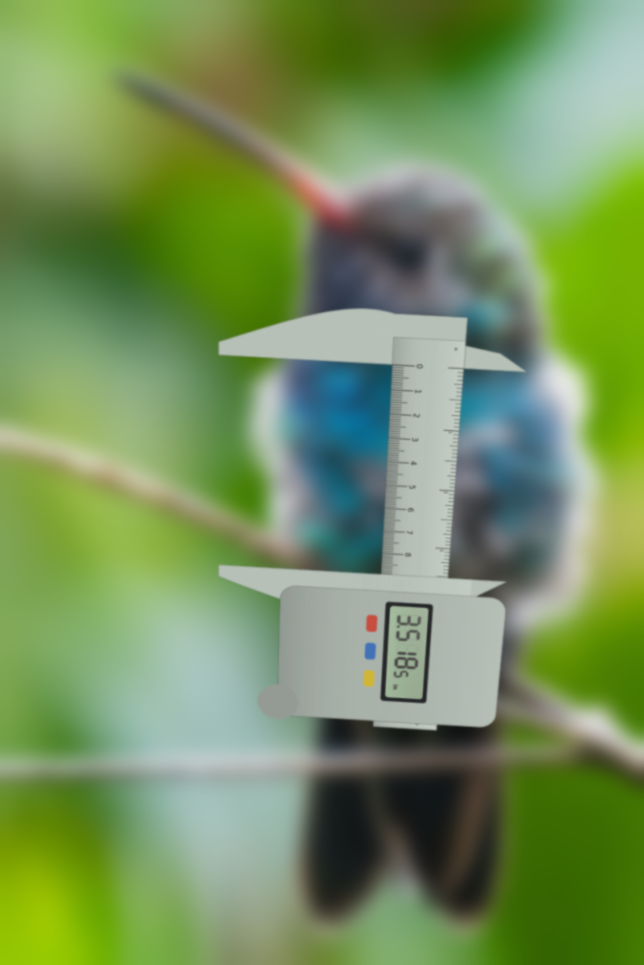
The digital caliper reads 3.5185 in
